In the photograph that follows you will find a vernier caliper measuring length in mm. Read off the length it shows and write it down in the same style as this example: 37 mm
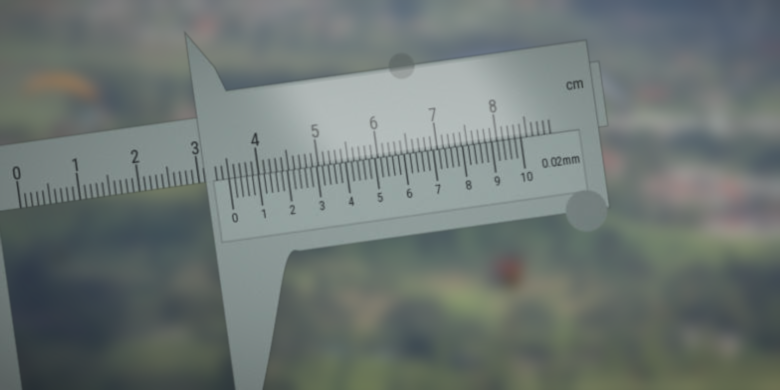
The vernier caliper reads 35.0 mm
